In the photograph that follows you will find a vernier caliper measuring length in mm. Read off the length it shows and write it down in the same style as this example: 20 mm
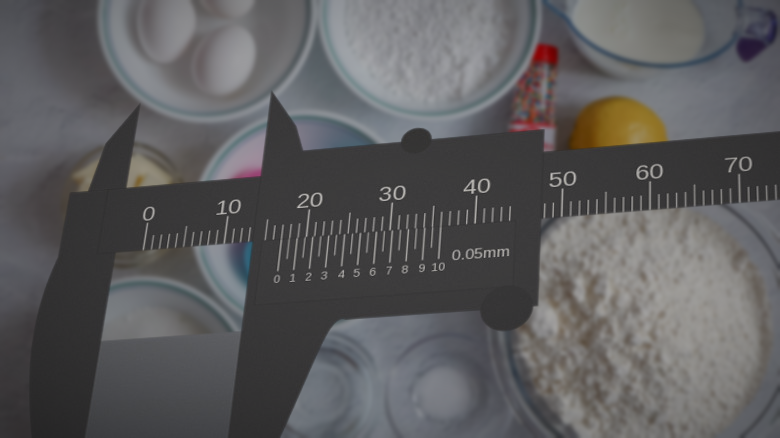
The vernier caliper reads 17.0 mm
